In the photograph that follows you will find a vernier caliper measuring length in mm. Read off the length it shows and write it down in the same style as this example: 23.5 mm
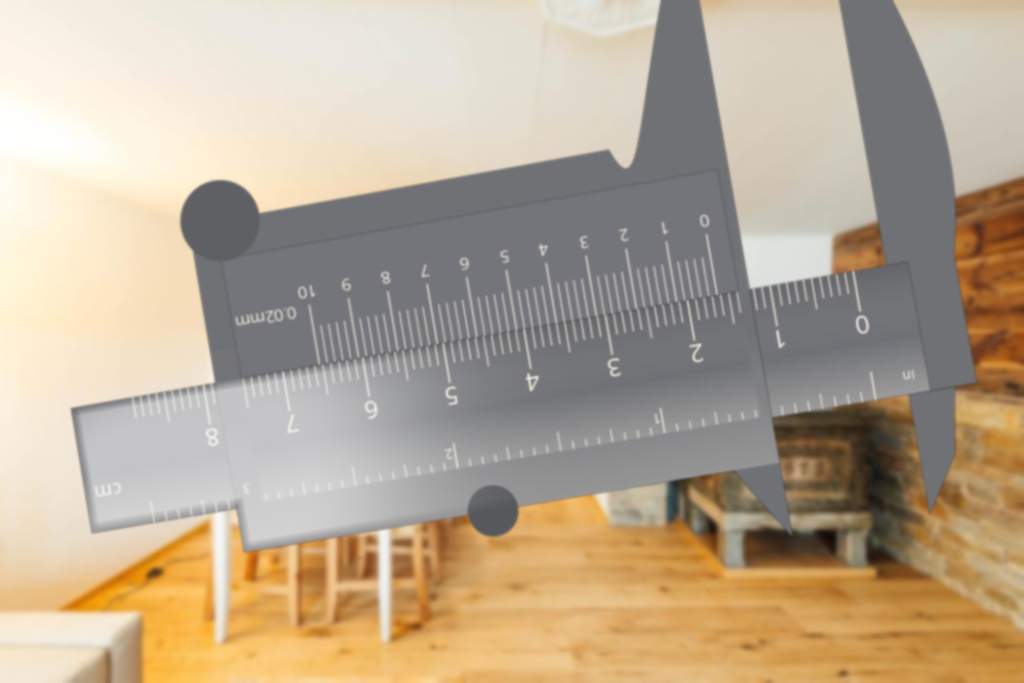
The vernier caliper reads 16.4 mm
